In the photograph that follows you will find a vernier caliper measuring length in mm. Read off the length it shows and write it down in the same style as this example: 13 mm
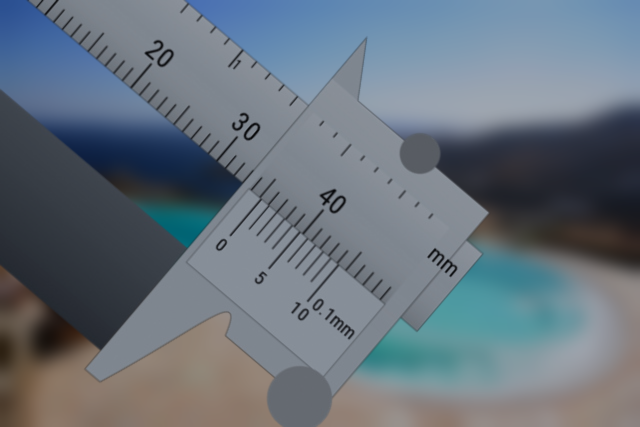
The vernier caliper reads 35.2 mm
